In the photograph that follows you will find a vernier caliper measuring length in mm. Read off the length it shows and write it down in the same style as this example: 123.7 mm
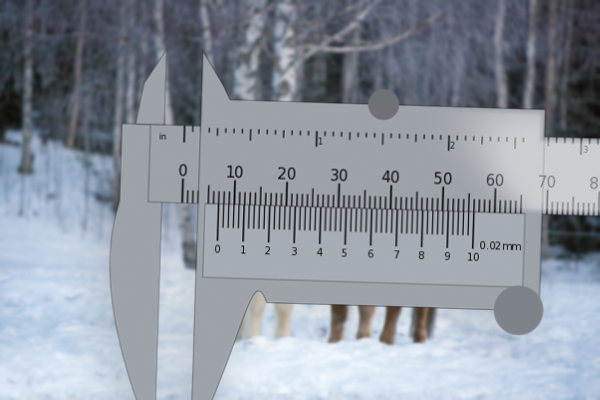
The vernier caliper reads 7.0 mm
